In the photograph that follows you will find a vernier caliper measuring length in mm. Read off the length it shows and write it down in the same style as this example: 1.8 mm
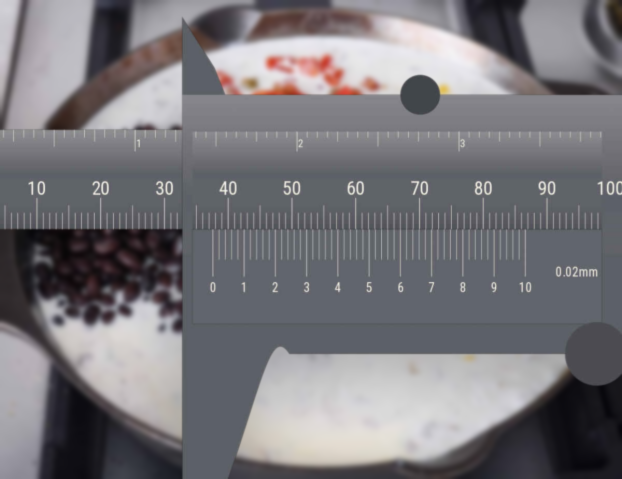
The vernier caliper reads 37.6 mm
